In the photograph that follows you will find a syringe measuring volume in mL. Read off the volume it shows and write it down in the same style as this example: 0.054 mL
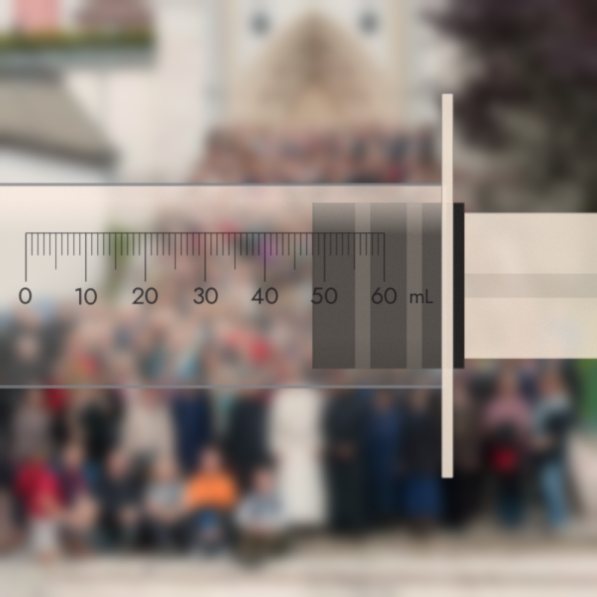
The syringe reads 48 mL
